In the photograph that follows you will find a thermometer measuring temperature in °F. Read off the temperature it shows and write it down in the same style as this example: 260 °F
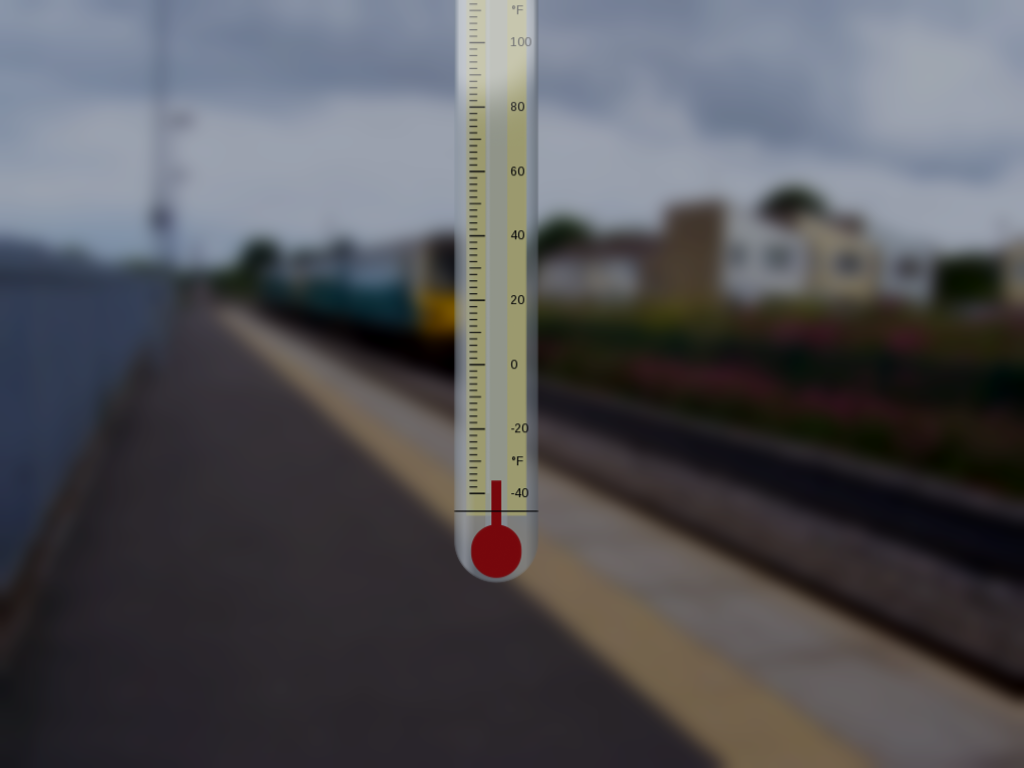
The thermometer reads -36 °F
